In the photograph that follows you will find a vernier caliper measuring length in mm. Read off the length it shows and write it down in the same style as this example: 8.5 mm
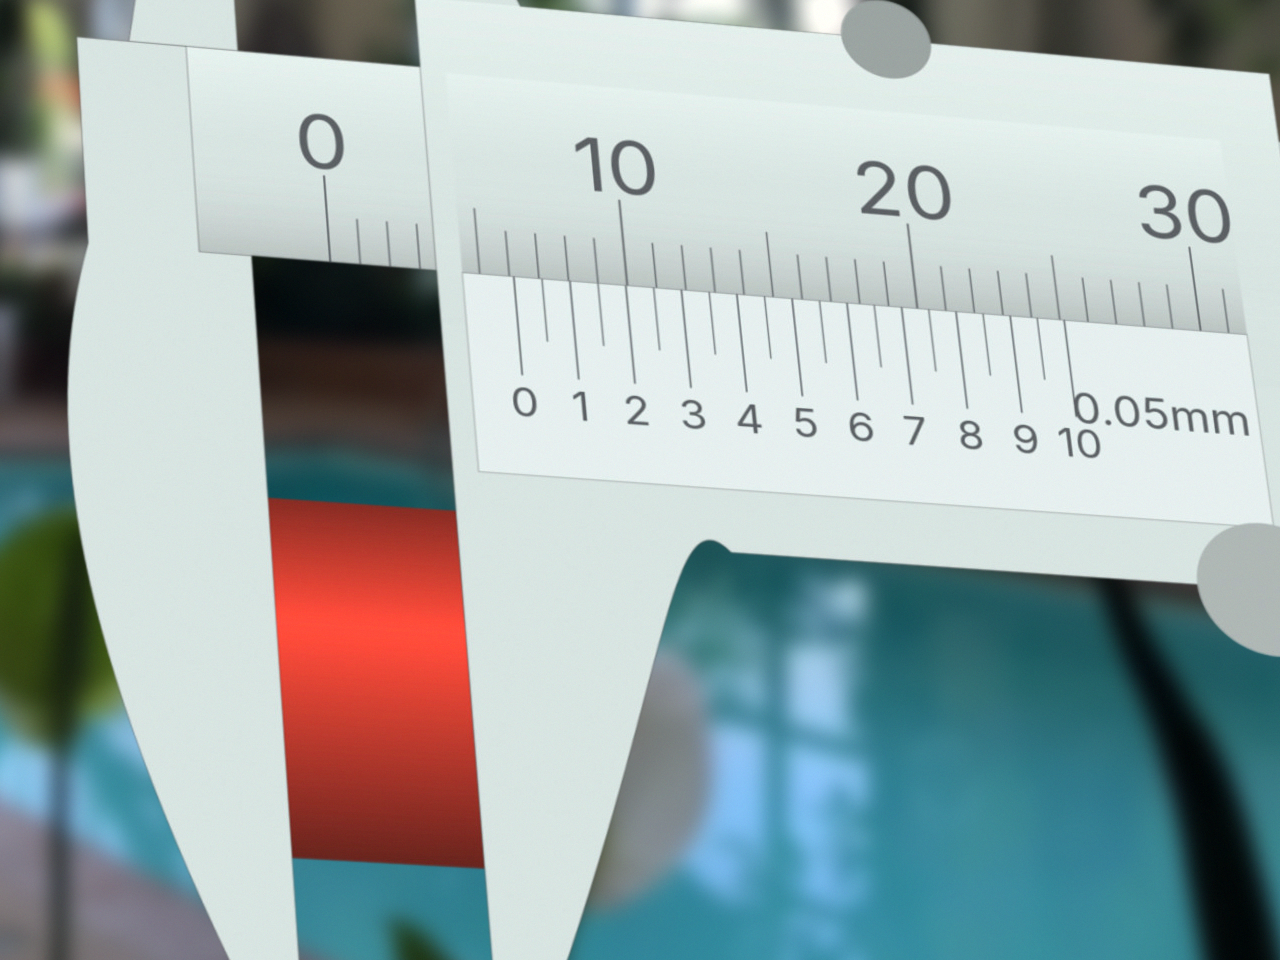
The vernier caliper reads 6.15 mm
